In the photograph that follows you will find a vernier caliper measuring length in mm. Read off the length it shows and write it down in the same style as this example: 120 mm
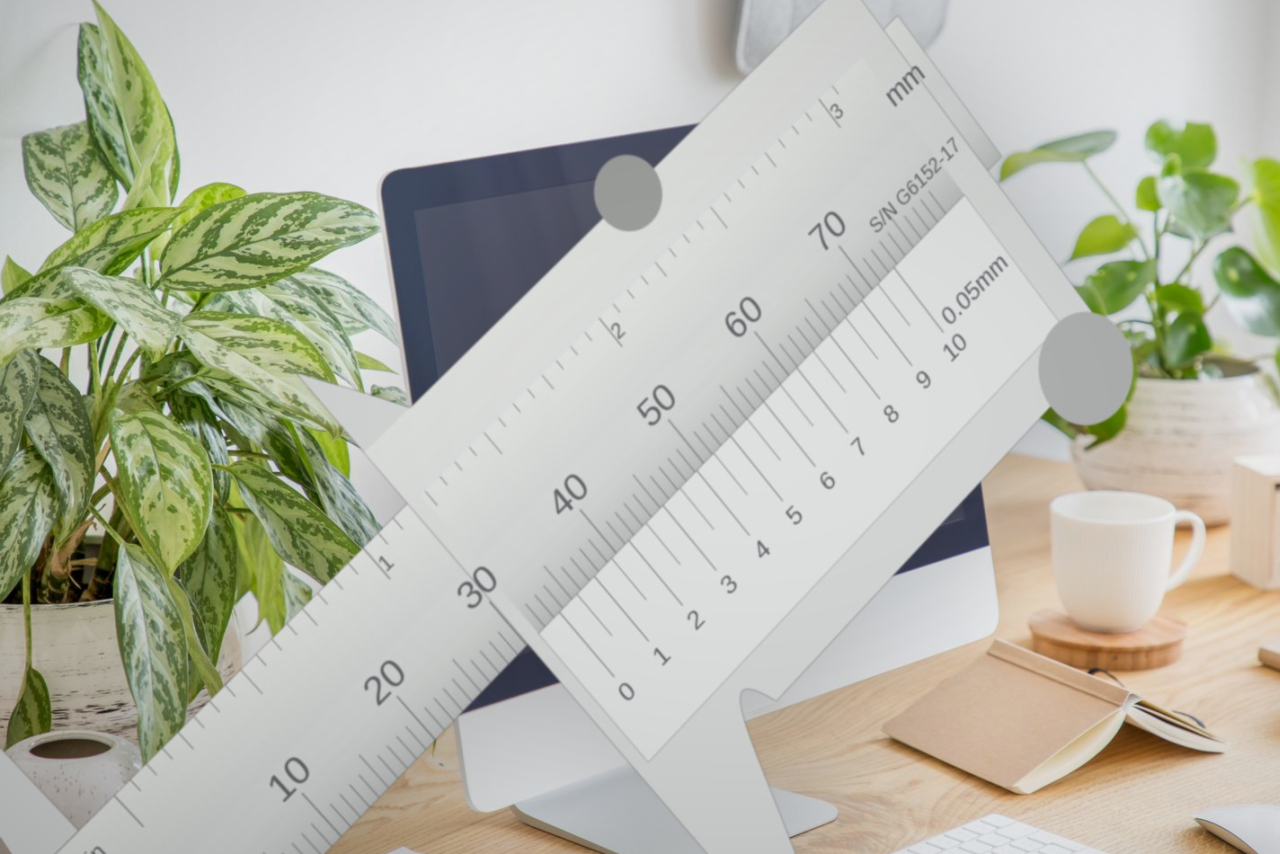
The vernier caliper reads 33.6 mm
